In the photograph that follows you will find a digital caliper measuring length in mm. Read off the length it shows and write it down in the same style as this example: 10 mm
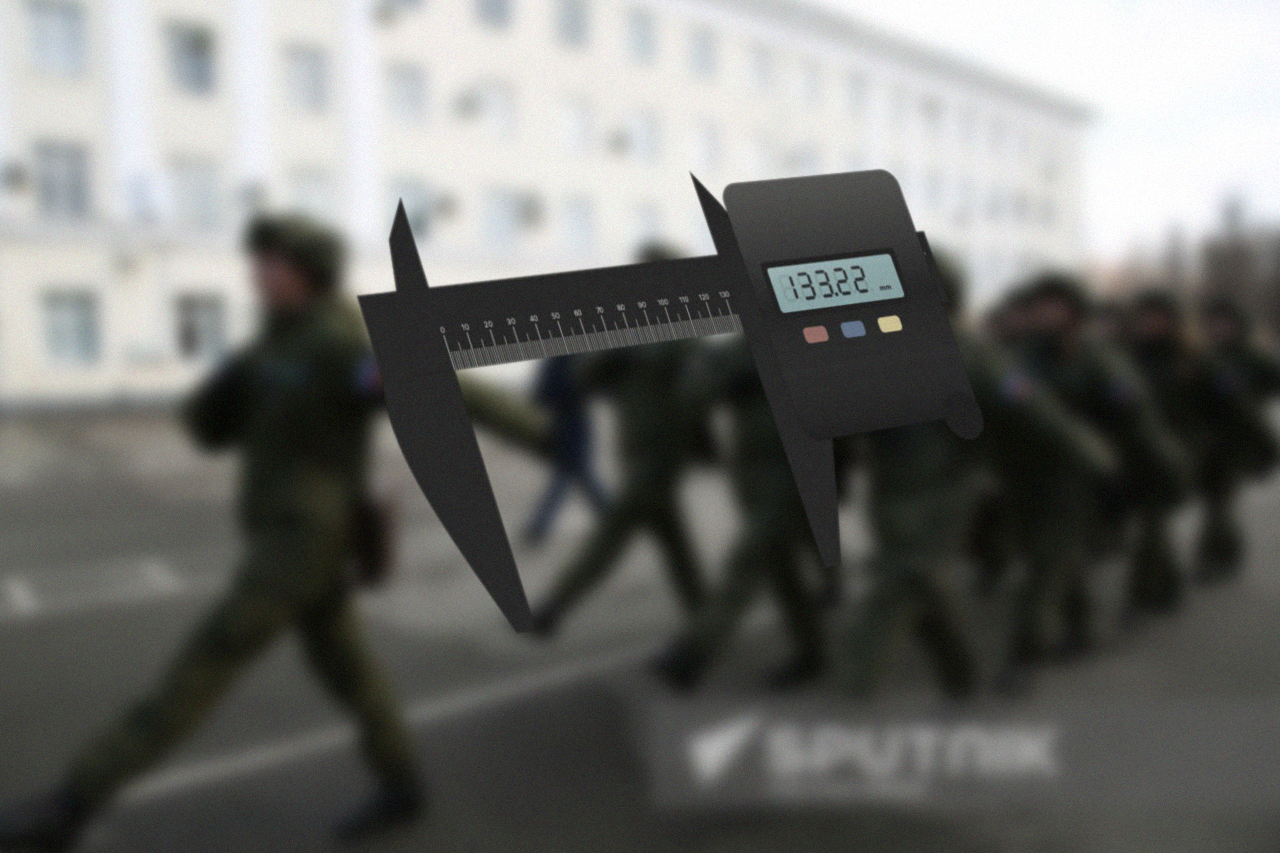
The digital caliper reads 133.22 mm
